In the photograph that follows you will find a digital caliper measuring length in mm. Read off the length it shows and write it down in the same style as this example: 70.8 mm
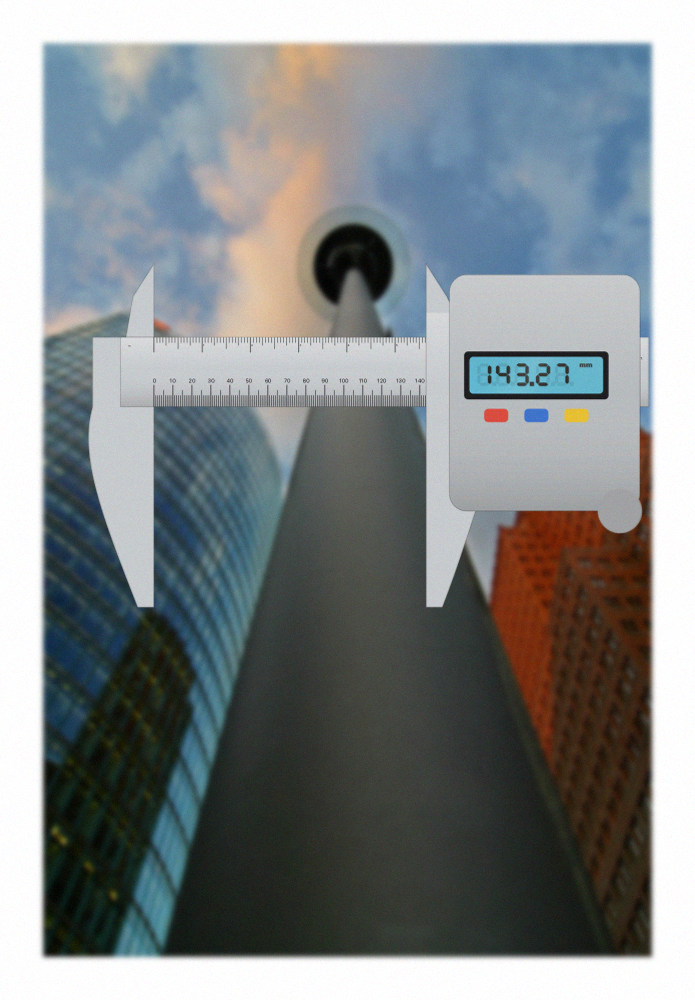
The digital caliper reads 143.27 mm
